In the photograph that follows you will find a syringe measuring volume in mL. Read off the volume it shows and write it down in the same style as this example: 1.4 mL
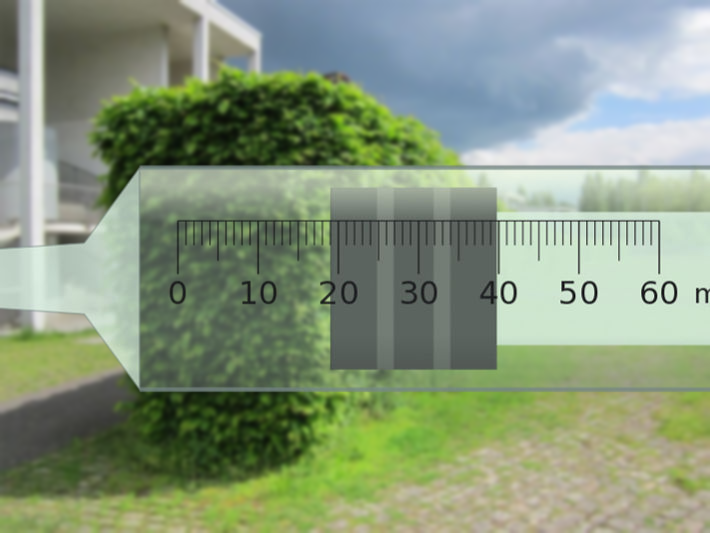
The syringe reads 19 mL
